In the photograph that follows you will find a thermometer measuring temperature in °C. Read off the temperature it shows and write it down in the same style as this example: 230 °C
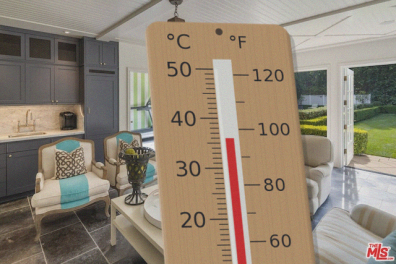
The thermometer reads 36 °C
